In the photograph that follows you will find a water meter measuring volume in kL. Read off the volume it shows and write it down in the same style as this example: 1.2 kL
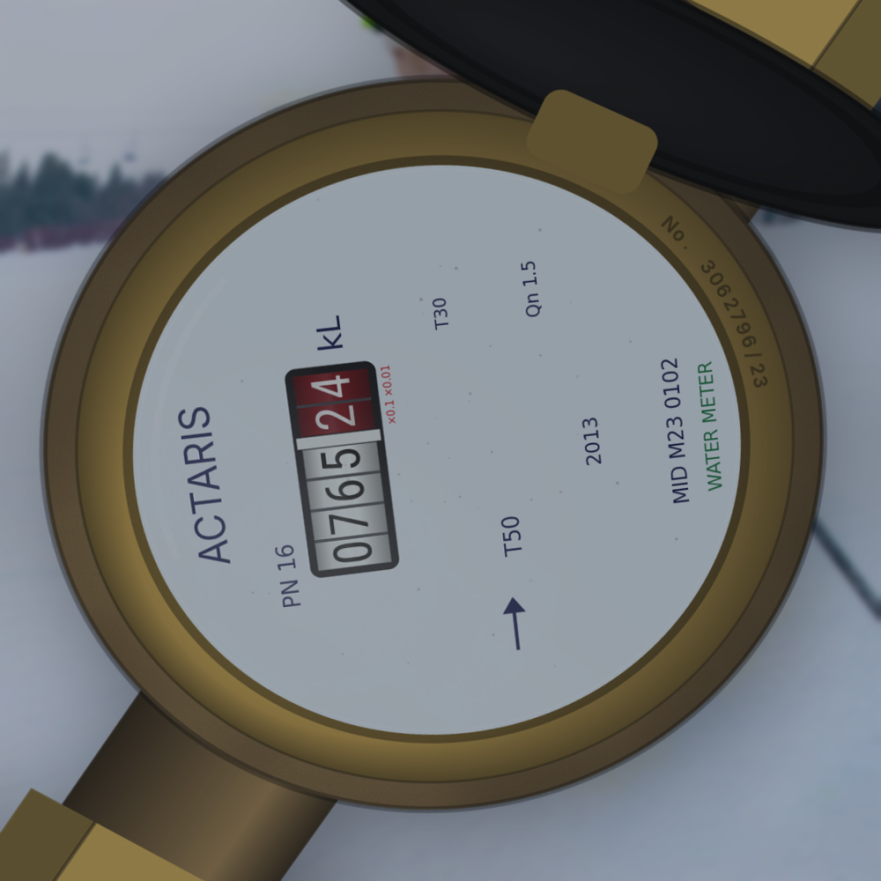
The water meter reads 765.24 kL
